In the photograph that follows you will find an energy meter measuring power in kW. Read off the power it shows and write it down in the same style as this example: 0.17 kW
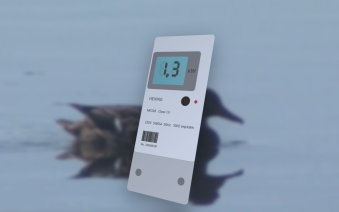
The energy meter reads 1.3 kW
